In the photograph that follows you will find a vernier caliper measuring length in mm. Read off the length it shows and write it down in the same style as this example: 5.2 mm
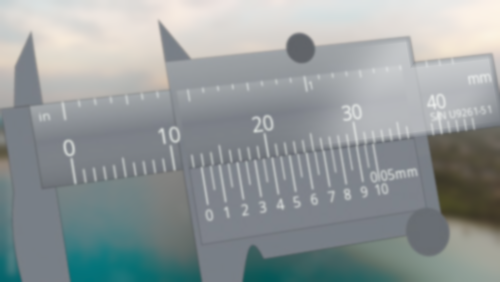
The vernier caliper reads 12.8 mm
